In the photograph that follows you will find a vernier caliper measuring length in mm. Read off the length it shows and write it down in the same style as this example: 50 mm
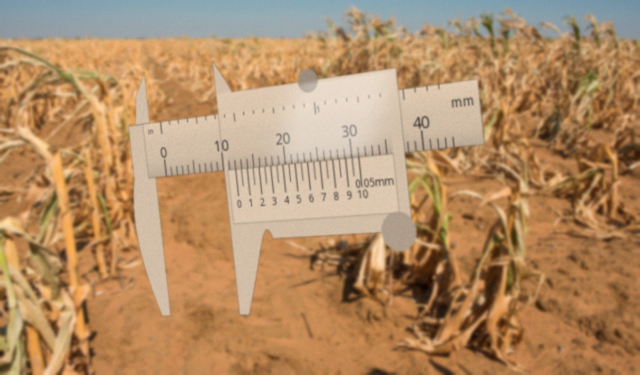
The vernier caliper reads 12.0 mm
